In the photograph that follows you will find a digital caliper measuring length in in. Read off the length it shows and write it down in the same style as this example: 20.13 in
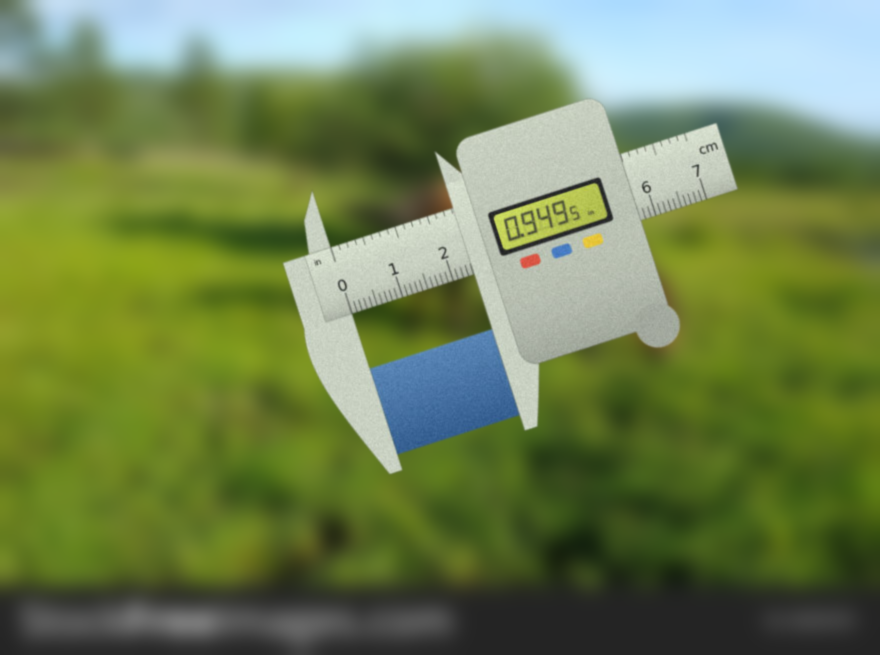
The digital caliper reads 0.9495 in
